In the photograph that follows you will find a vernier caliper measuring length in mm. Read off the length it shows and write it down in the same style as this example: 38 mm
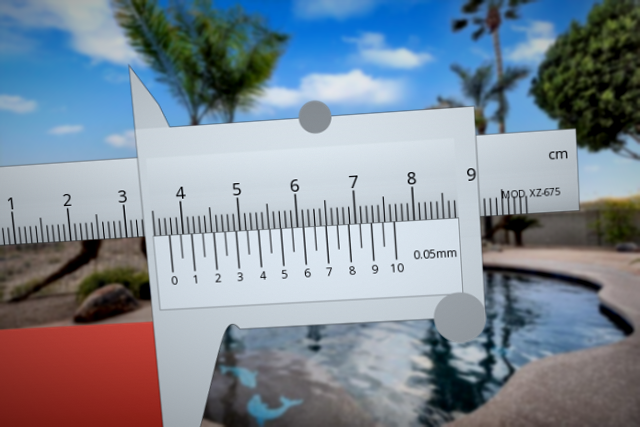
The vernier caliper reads 37.6 mm
